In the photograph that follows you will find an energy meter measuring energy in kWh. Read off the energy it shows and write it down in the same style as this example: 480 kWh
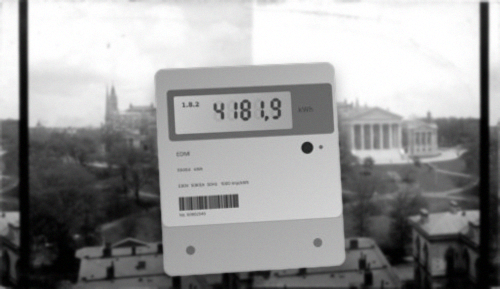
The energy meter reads 4181.9 kWh
